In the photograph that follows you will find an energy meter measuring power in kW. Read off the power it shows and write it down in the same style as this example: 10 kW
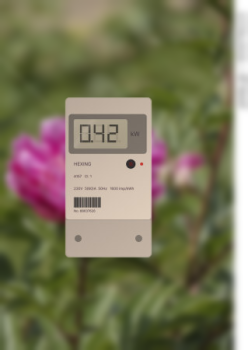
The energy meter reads 0.42 kW
